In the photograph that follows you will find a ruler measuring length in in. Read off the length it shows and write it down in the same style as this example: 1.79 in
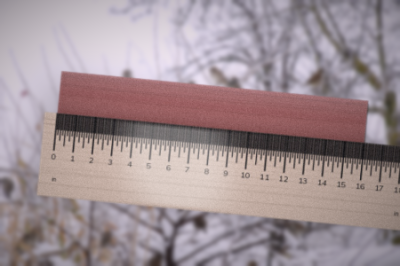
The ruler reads 16 in
